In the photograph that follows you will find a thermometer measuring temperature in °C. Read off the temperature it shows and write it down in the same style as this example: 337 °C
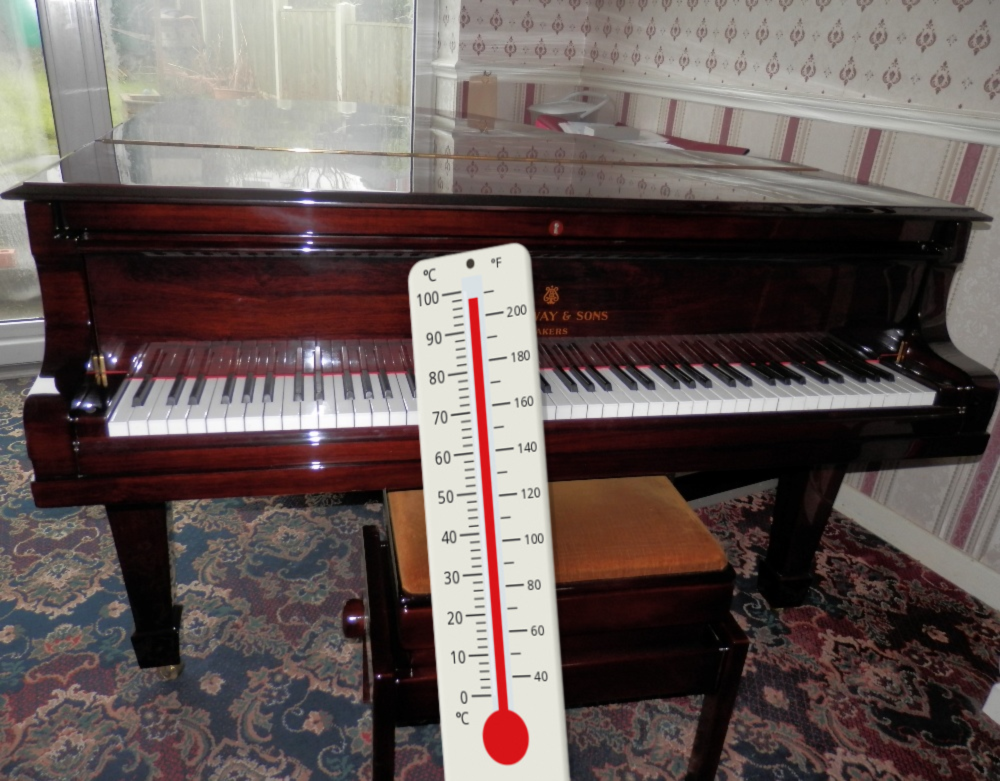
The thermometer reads 98 °C
